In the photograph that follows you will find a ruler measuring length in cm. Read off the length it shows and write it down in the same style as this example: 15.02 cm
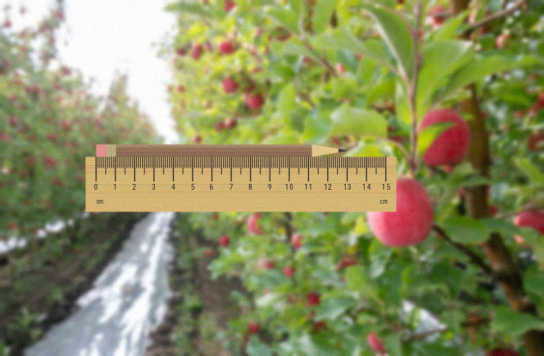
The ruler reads 13 cm
